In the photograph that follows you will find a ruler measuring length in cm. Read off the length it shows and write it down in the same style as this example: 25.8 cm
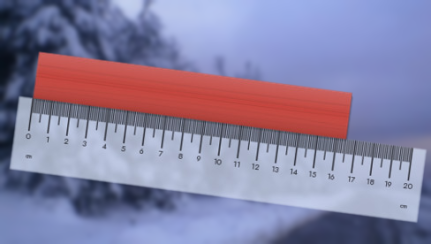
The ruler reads 16.5 cm
